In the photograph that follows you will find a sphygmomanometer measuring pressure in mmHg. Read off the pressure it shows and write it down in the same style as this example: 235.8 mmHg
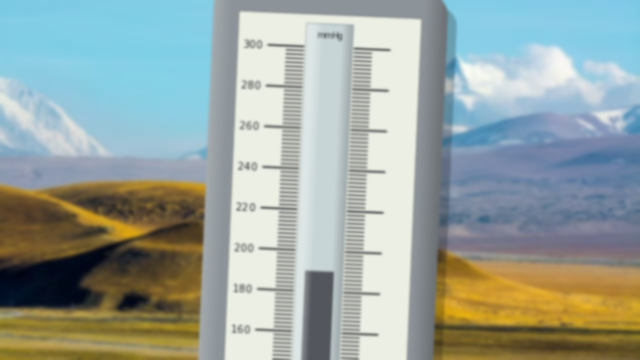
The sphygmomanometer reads 190 mmHg
